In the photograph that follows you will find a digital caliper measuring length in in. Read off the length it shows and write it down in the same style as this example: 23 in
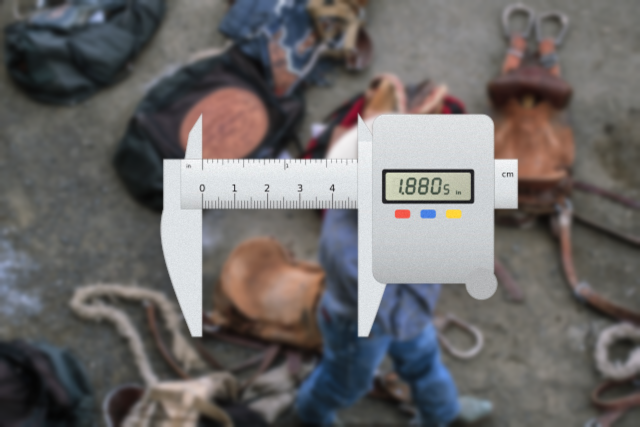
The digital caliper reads 1.8805 in
